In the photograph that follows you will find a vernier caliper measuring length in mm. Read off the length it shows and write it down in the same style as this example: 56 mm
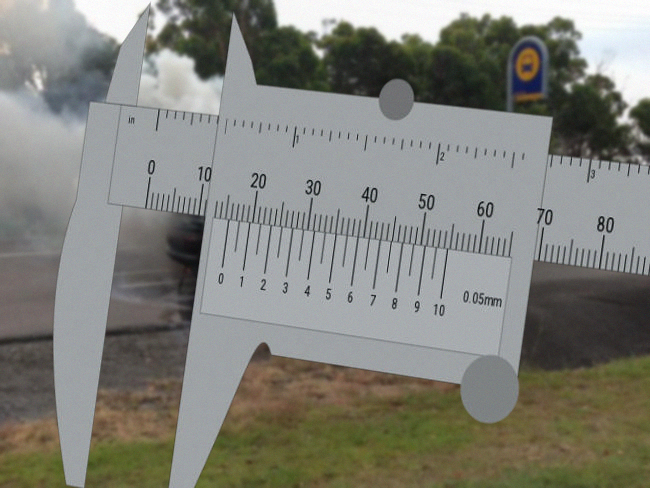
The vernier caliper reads 15.6 mm
